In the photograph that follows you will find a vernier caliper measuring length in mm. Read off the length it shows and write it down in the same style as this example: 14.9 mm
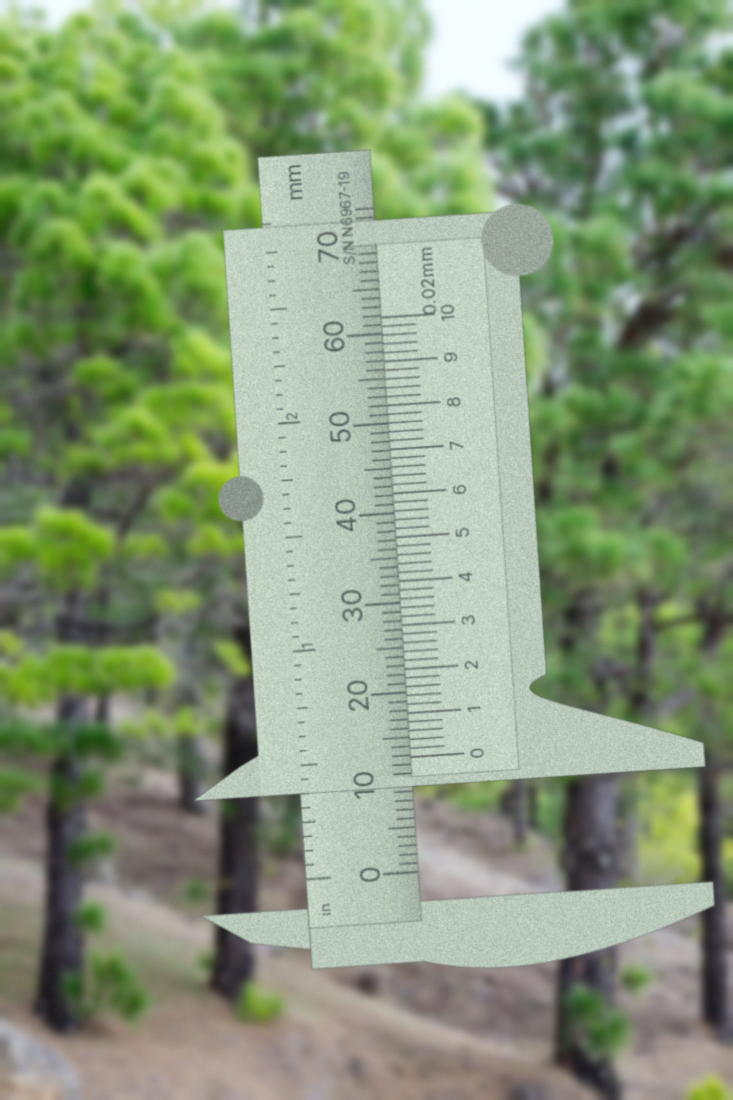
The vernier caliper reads 12.8 mm
